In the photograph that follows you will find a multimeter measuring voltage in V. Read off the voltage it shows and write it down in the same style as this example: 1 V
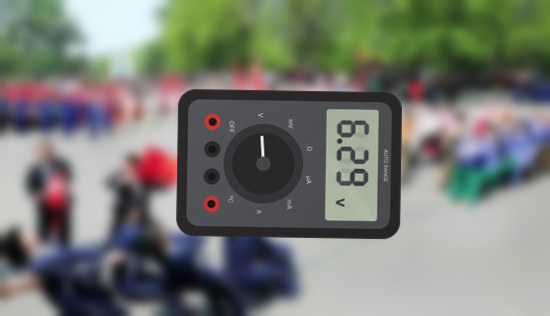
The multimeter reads 6.29 V
